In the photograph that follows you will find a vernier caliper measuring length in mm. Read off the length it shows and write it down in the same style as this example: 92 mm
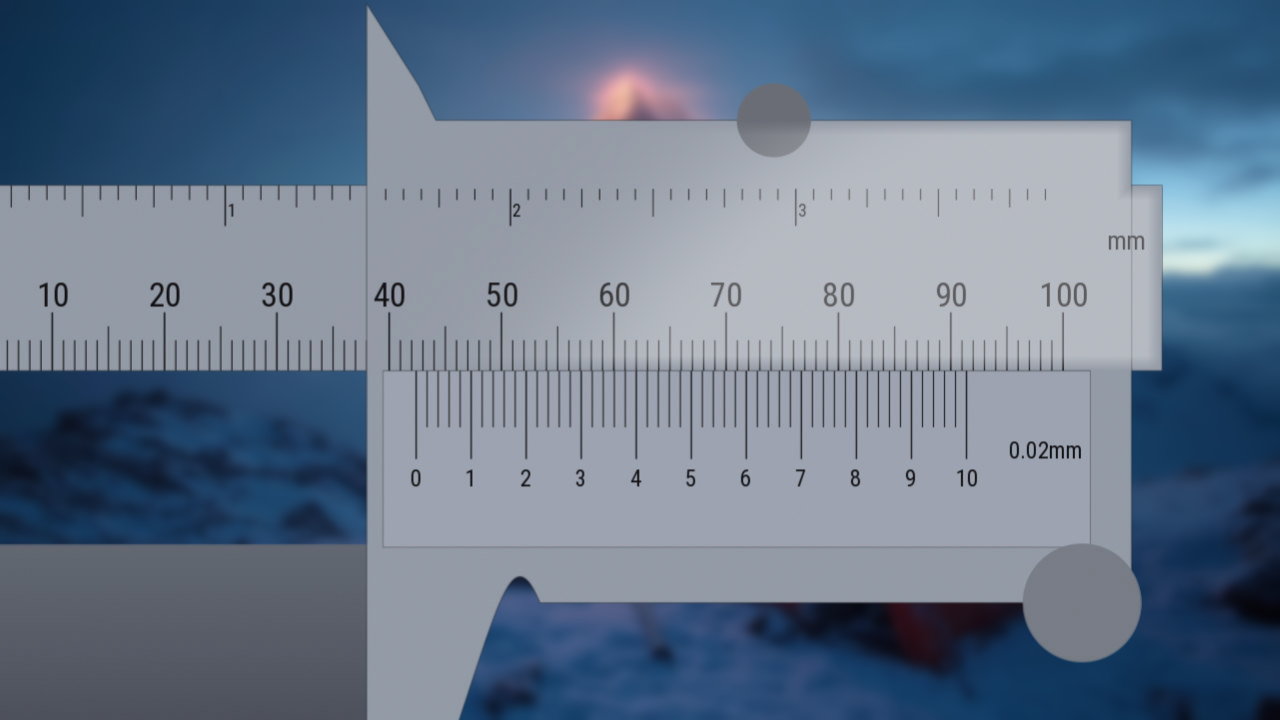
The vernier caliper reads 42.4 mm
